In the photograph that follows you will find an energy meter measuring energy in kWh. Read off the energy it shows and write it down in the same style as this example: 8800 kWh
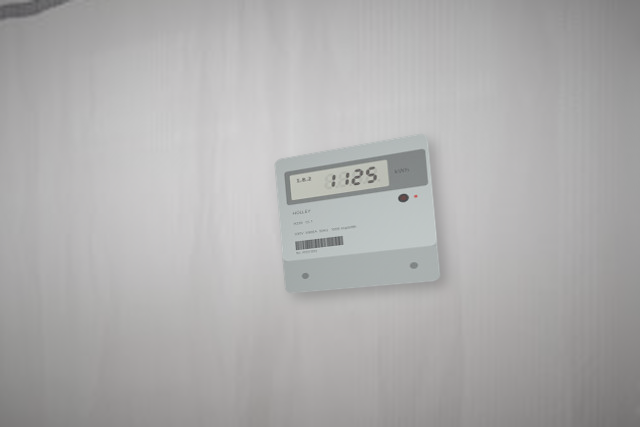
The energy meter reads 1125 kWh
